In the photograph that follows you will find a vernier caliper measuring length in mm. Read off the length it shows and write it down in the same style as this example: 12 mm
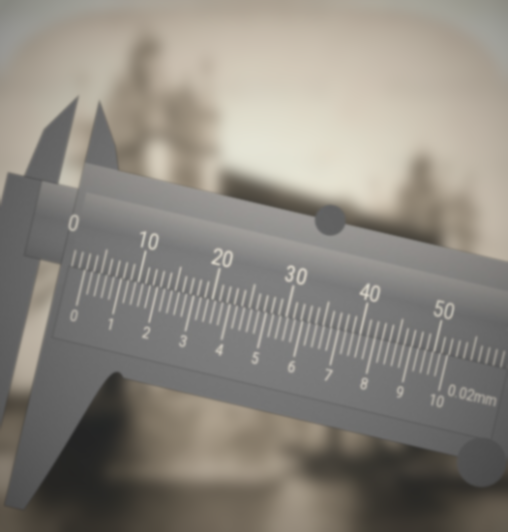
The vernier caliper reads 2.8 mm
